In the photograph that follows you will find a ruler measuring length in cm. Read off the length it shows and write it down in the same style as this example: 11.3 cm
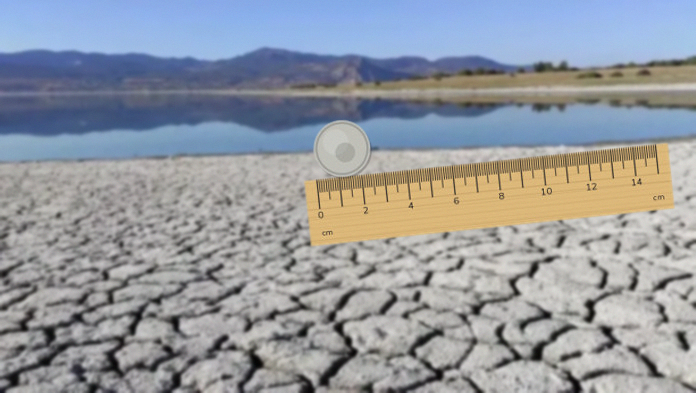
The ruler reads 2.5 cm
